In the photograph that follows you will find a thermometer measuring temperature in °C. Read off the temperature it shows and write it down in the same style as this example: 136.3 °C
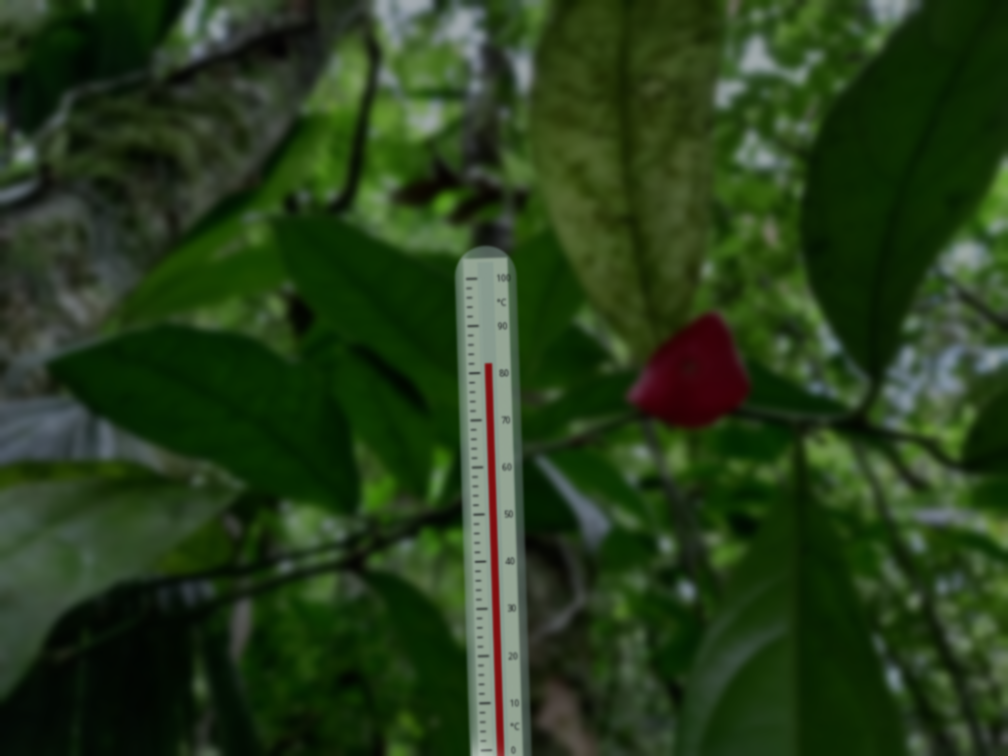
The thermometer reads 82 °C
